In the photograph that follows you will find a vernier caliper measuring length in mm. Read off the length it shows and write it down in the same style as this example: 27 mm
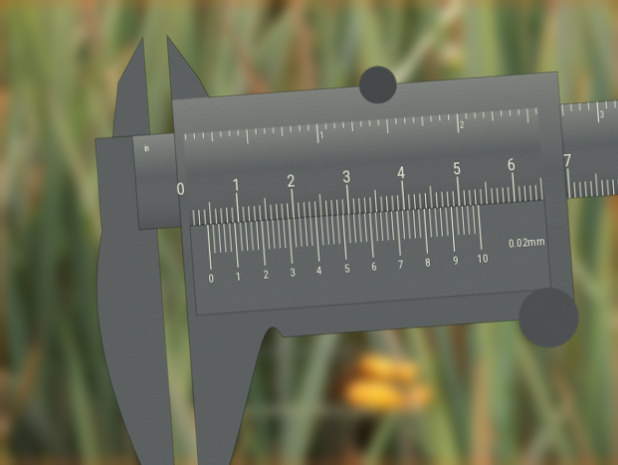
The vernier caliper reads 4.4 mm
